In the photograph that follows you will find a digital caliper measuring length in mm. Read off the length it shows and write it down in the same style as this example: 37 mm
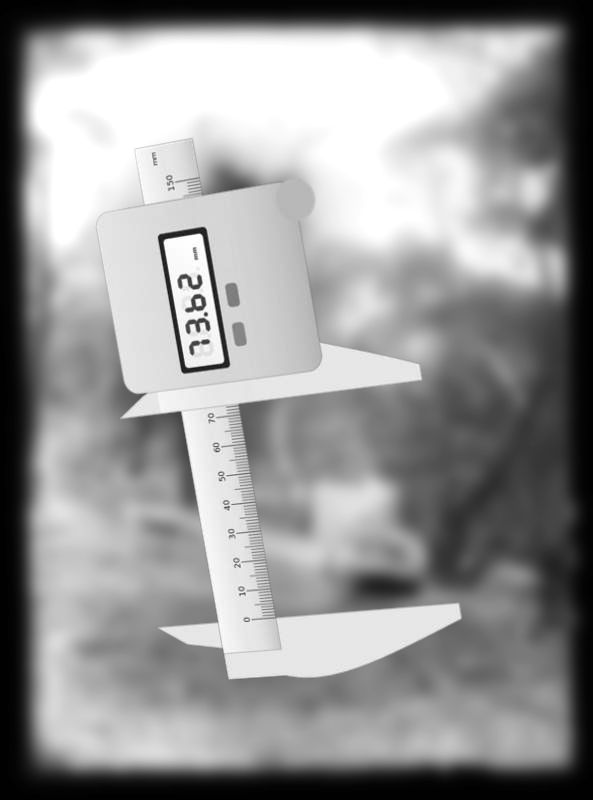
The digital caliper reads 73.62 mm
